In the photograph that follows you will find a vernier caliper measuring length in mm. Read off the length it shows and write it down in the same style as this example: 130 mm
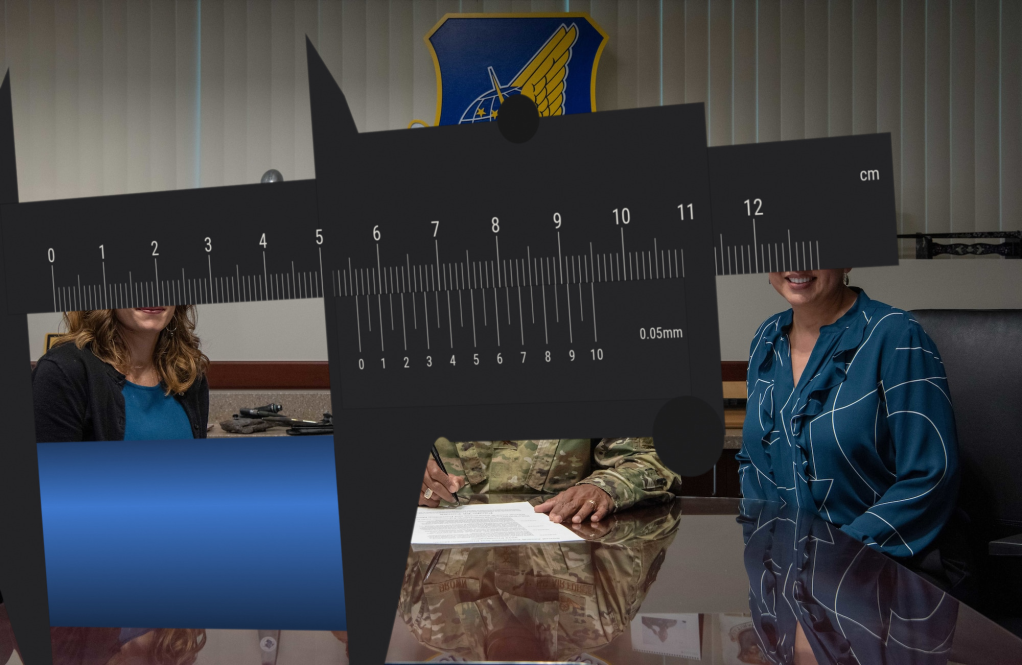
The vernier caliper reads 55.8 mm
